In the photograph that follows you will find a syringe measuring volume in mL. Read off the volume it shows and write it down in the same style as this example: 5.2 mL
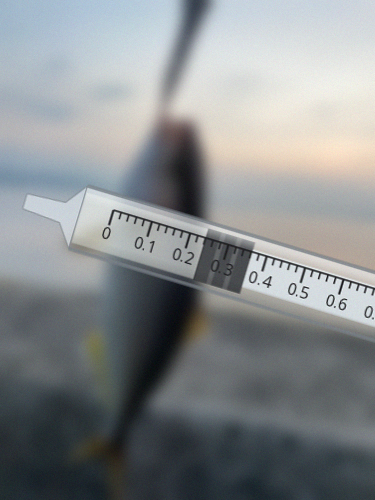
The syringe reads 0.24 mL
